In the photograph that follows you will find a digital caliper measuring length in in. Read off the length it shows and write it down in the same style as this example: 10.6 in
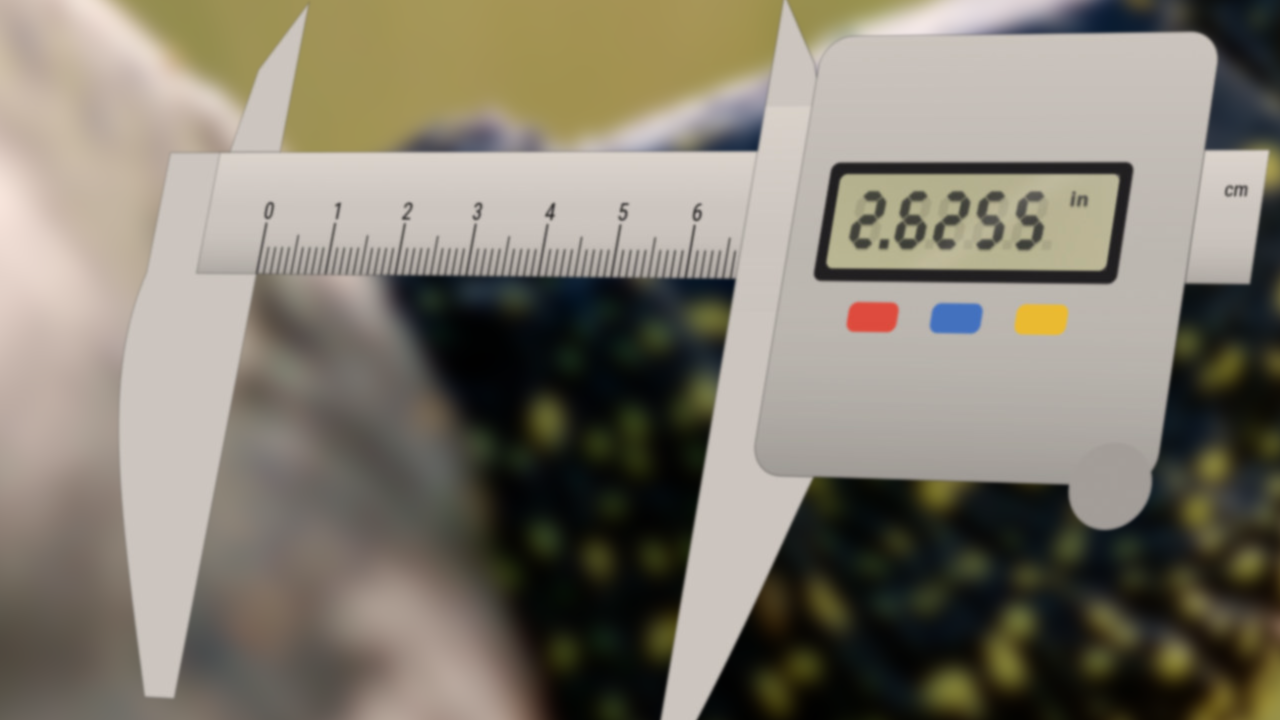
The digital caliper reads 2.6255 in
